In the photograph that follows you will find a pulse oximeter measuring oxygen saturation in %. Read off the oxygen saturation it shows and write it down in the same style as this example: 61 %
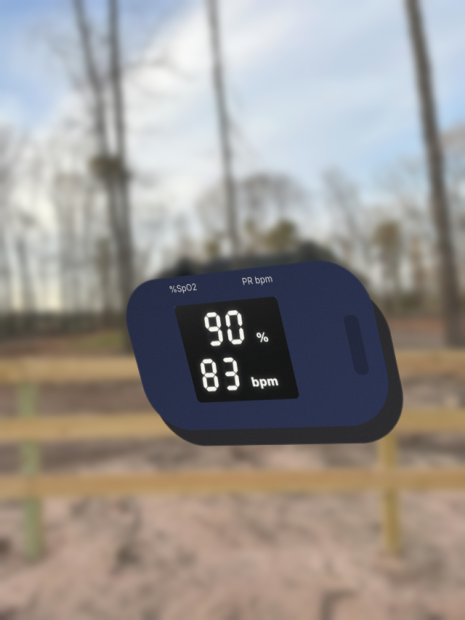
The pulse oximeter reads 90 %
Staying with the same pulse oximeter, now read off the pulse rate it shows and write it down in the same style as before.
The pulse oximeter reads 83 bpm
